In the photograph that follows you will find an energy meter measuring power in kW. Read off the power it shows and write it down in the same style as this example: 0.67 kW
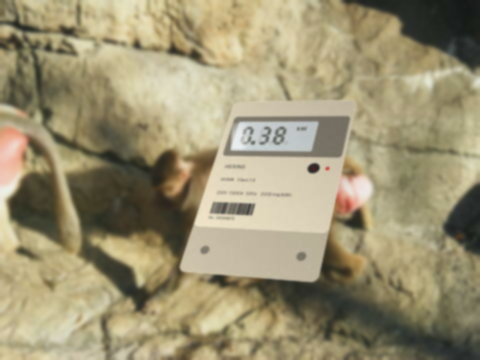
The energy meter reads 0.38 kW
